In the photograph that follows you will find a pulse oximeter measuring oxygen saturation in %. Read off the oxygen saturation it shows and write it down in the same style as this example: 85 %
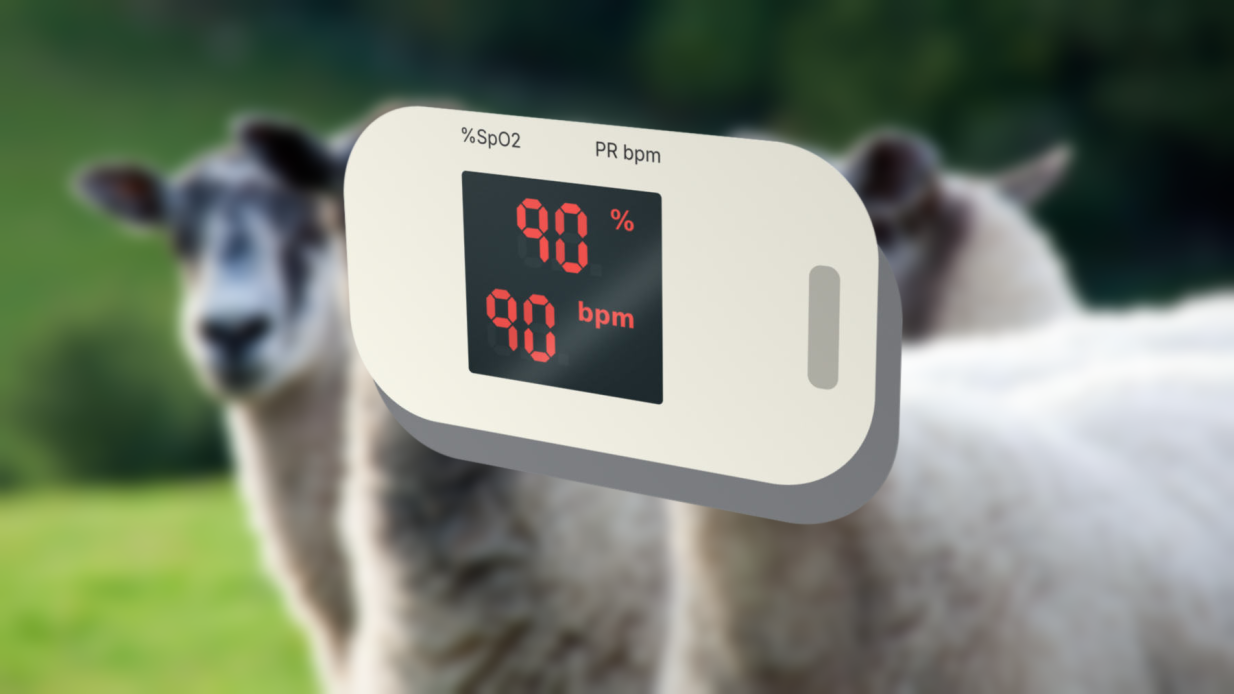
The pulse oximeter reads 90 %
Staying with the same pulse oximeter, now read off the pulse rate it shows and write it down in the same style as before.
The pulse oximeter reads 90 bpm
